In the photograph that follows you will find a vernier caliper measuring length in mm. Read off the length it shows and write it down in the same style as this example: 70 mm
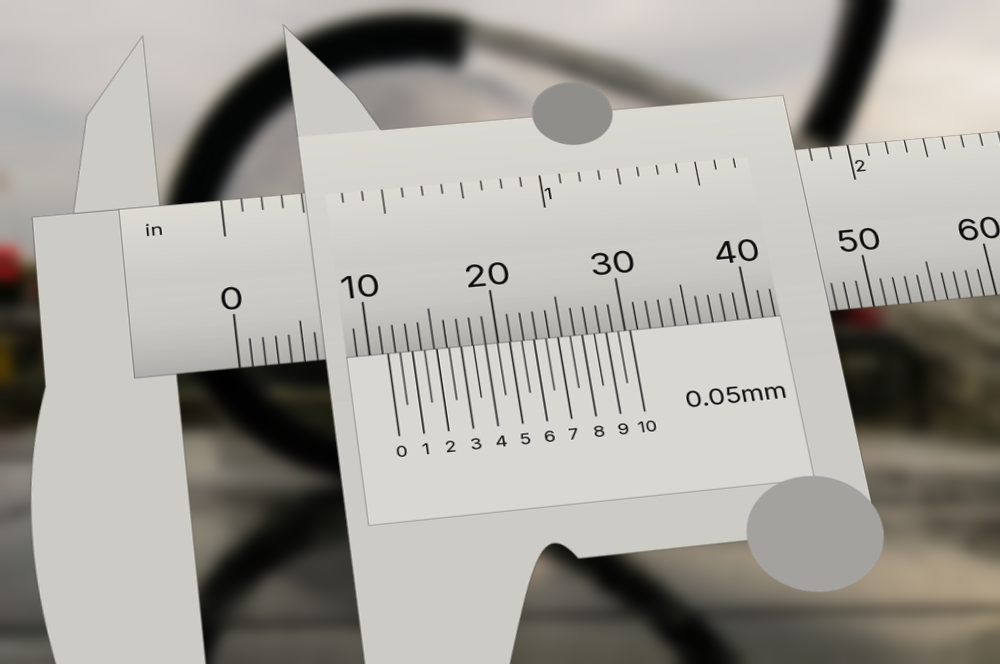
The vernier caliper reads 11.4 mm
